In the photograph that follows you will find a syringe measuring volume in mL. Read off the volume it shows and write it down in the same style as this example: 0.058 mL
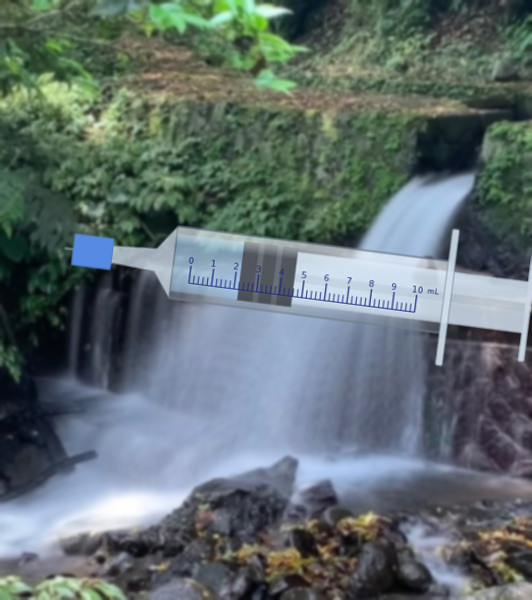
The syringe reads 2.2 mL
